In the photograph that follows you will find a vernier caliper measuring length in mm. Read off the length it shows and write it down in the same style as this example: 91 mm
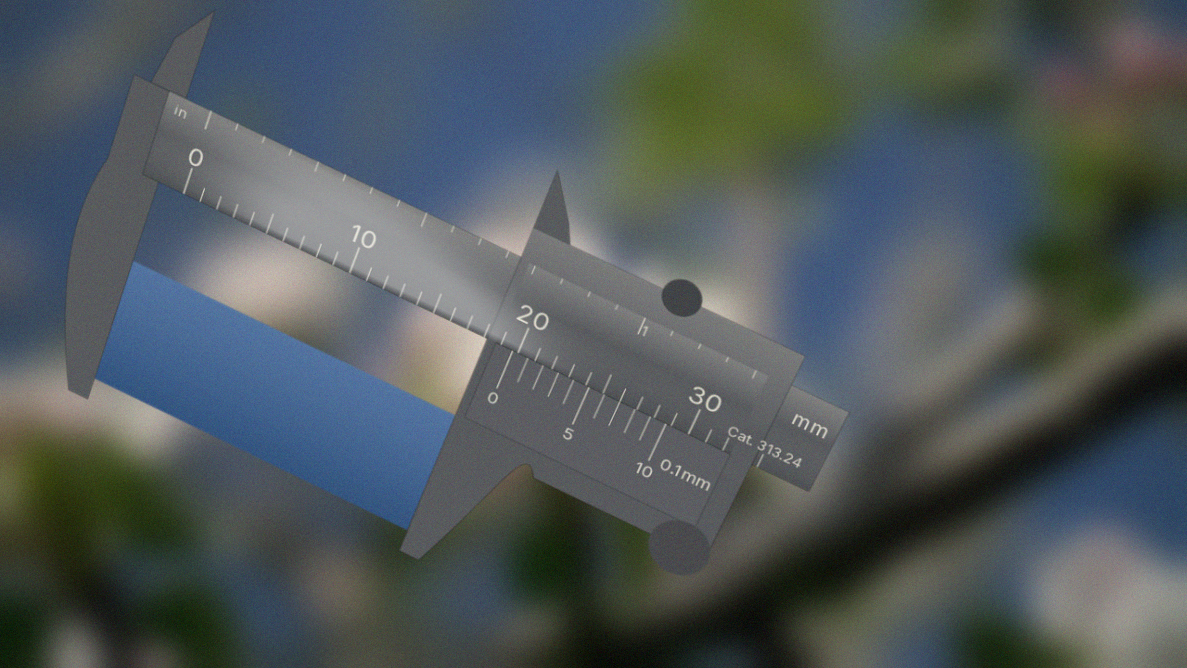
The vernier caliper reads 19.7 mm
